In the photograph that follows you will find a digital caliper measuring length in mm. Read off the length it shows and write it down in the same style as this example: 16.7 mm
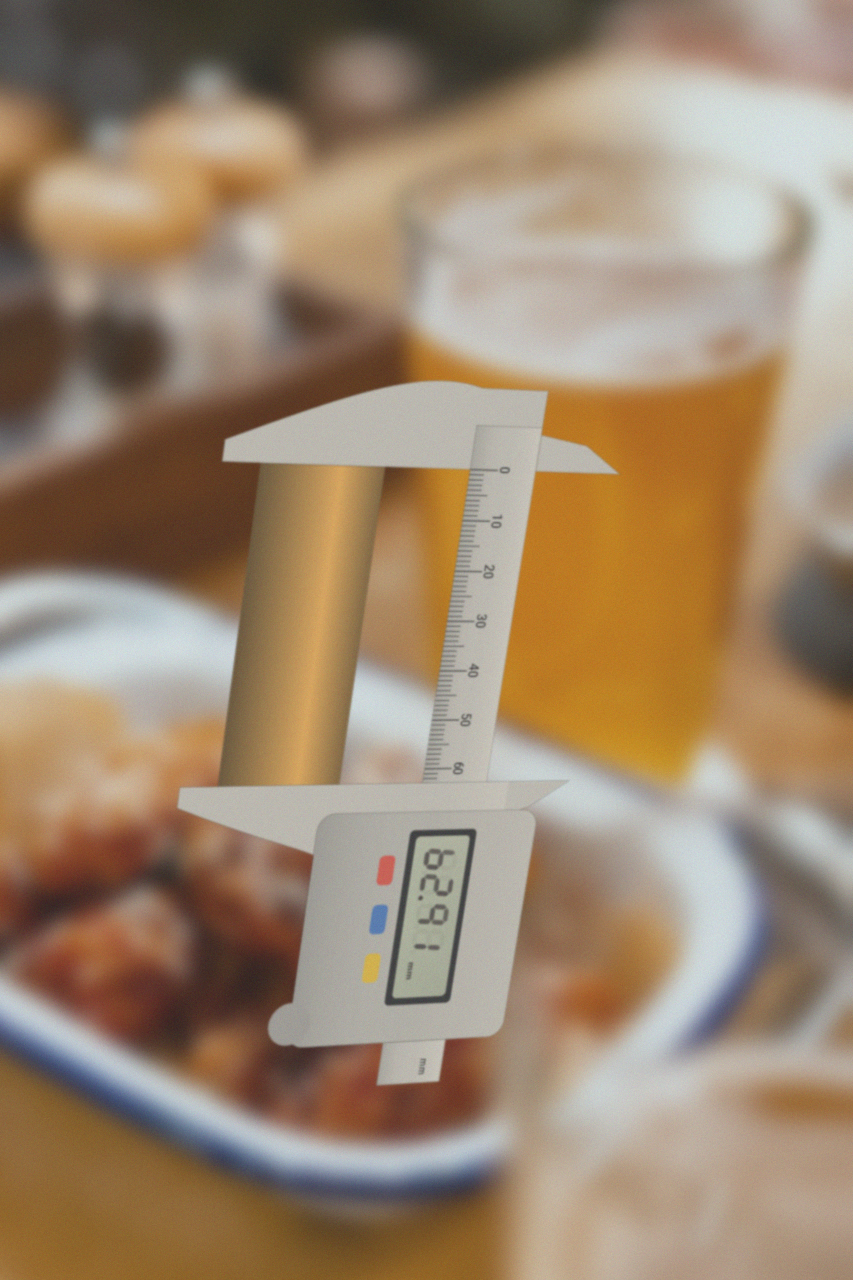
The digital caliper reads 62.91 mm
